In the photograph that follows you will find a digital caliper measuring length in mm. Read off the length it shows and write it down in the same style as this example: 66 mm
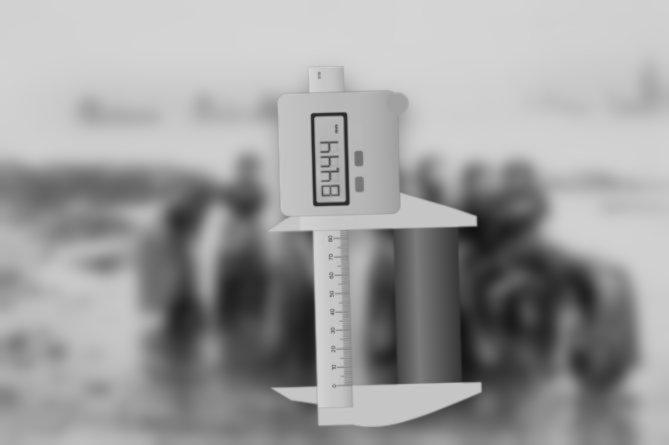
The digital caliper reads 84.44 mm
